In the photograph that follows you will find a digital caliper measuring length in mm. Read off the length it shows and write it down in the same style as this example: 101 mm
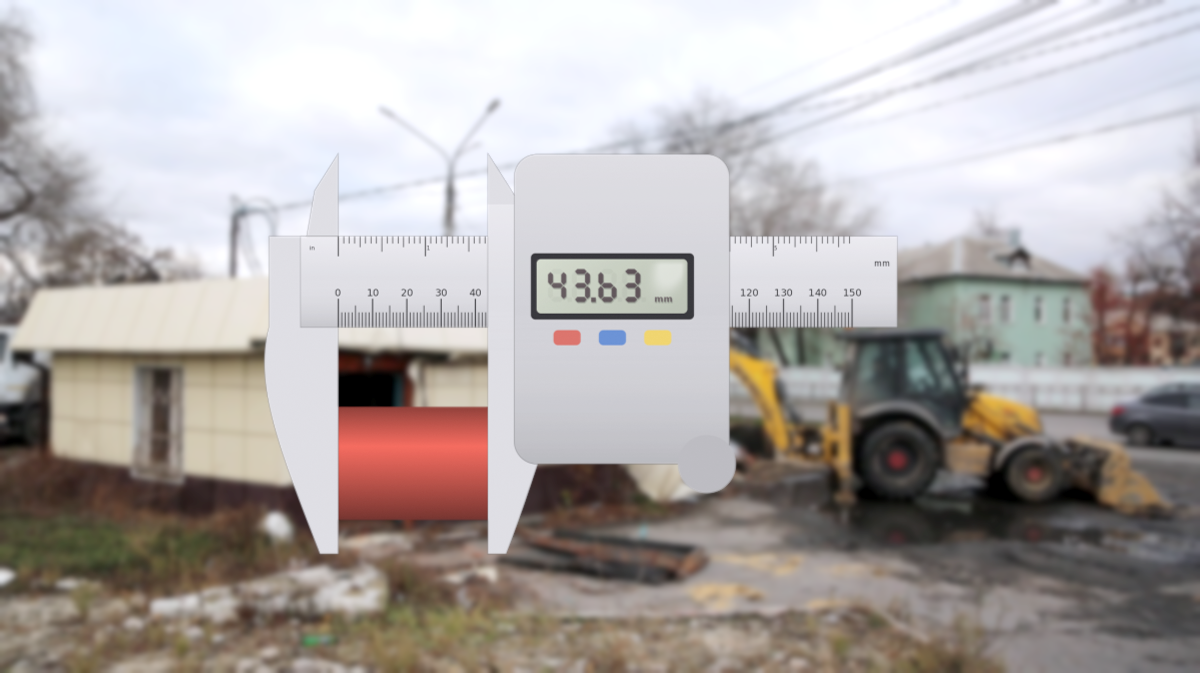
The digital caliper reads 43.63 mm
